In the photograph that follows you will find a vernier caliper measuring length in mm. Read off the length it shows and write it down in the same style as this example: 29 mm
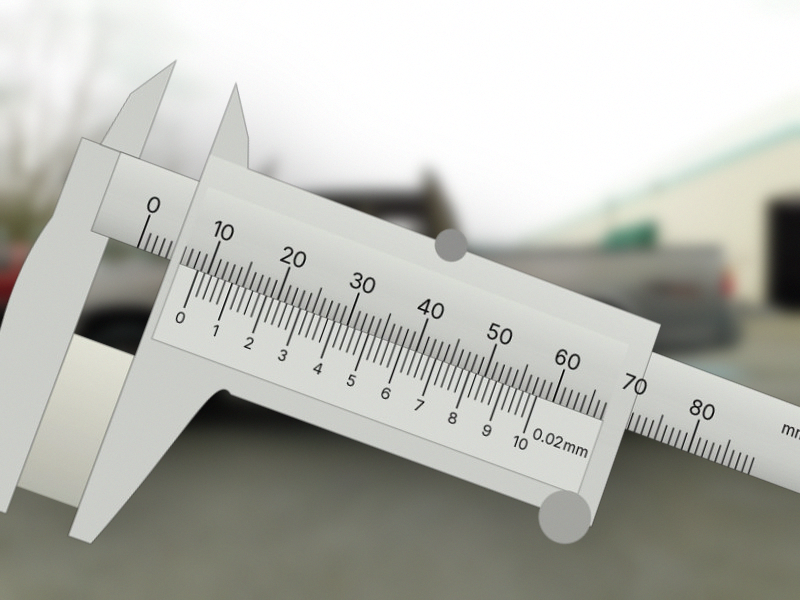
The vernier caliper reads 8.6 mm
